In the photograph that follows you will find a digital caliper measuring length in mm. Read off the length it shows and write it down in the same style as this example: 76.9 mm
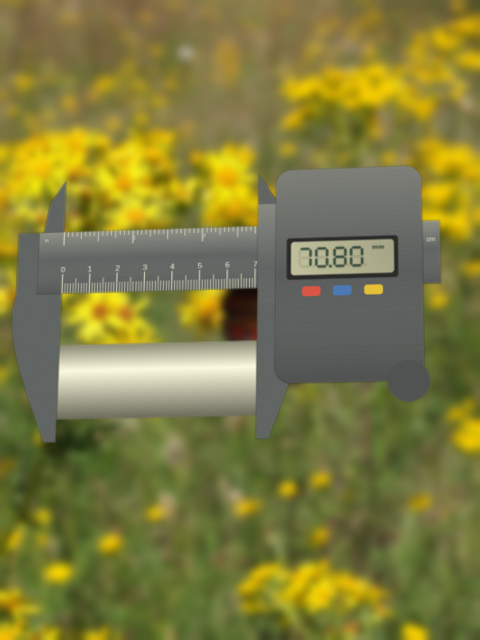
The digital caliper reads 70.80 mm
